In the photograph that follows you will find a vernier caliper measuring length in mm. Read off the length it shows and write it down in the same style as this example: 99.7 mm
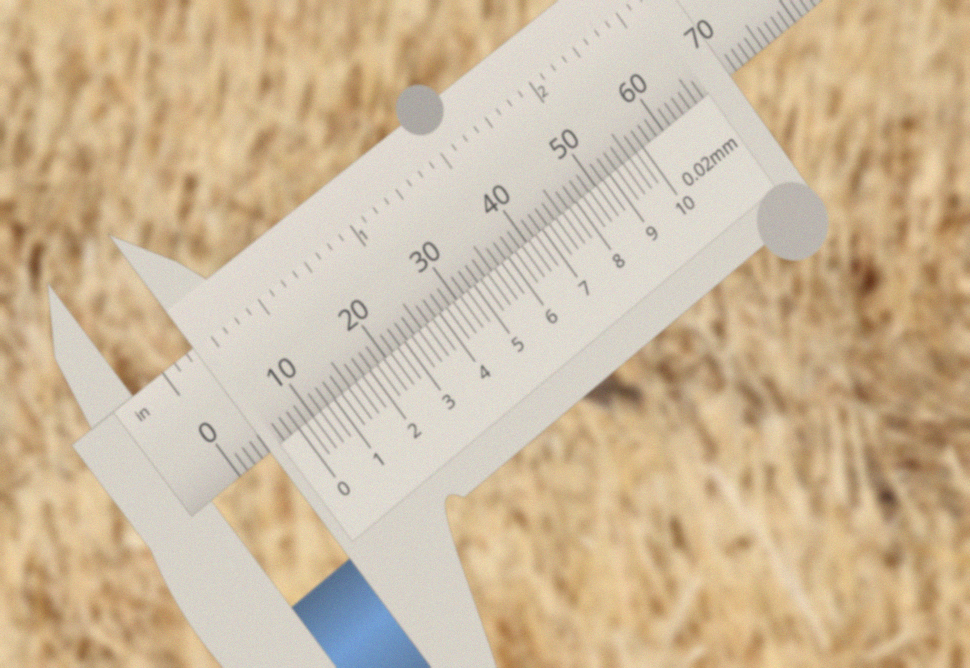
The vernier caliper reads 8.0 mm
